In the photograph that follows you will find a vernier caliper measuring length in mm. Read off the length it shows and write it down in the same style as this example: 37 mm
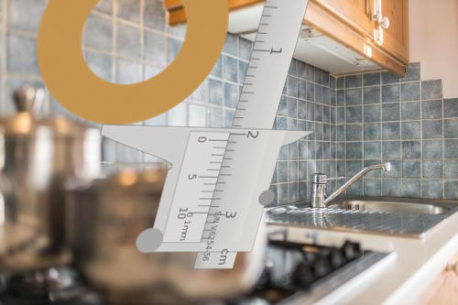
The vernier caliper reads 20.8 mm
